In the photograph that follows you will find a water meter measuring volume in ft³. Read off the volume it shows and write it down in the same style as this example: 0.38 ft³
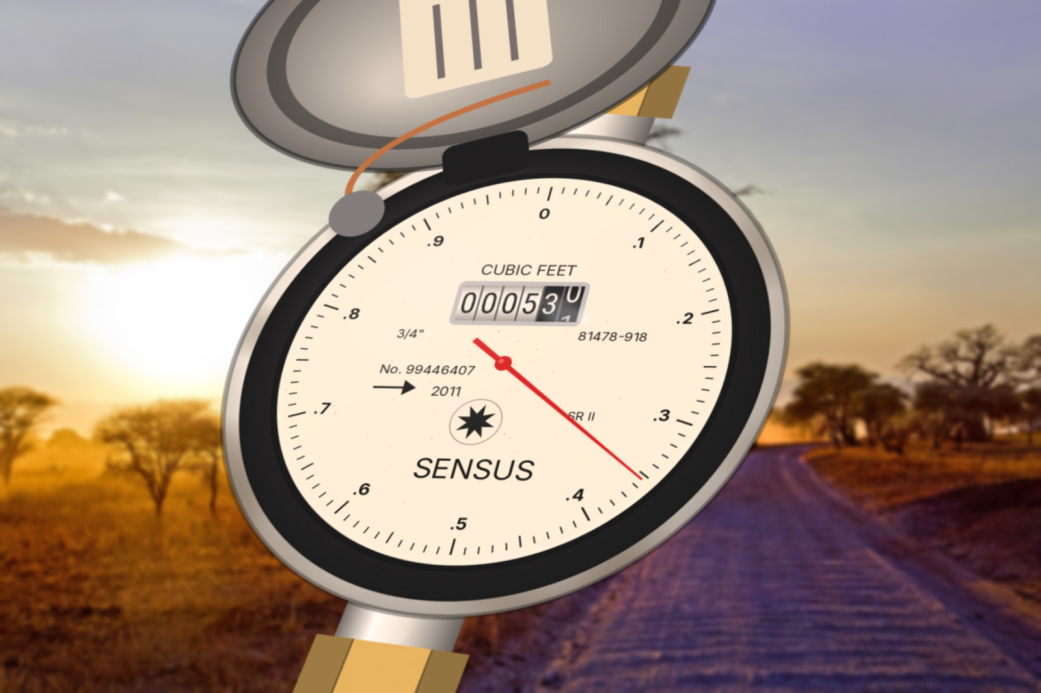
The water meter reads 530.35 ft³
